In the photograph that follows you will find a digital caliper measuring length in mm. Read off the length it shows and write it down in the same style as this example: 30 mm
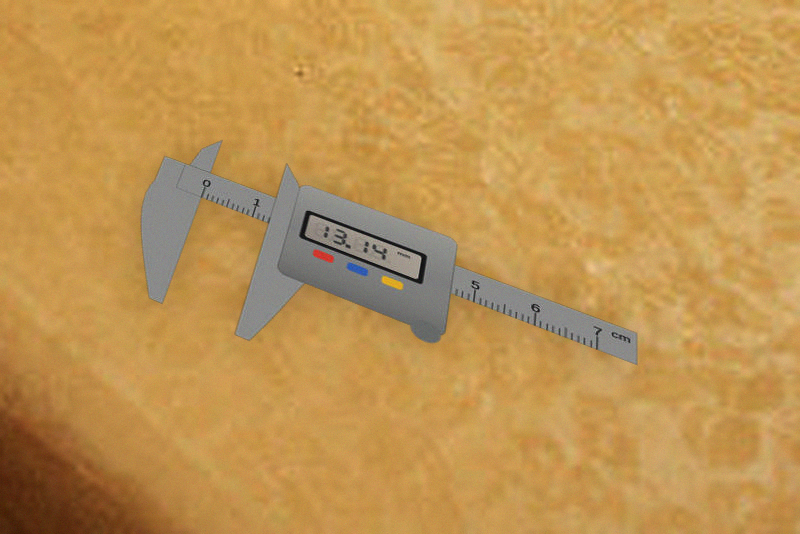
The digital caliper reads 13.14 mm
